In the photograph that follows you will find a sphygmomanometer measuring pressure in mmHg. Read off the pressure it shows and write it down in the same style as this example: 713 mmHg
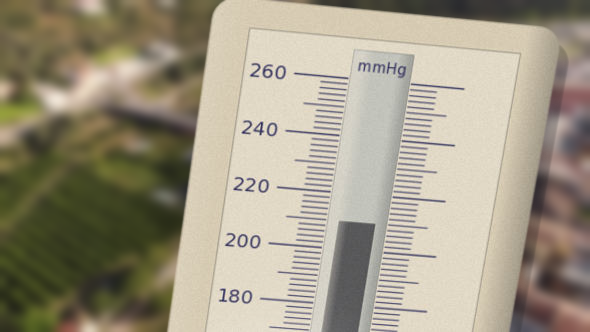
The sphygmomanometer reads 210 mmHg
